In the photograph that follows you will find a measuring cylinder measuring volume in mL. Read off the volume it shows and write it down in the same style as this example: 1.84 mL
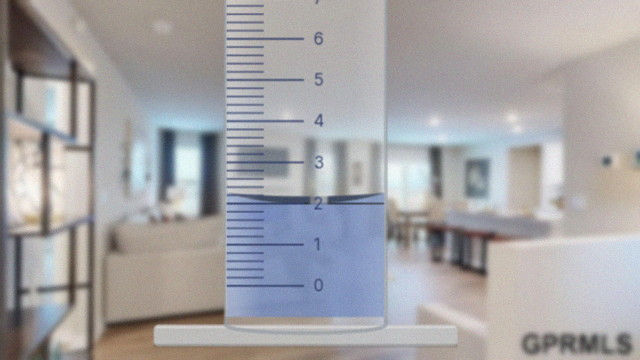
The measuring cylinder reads 2 mL
